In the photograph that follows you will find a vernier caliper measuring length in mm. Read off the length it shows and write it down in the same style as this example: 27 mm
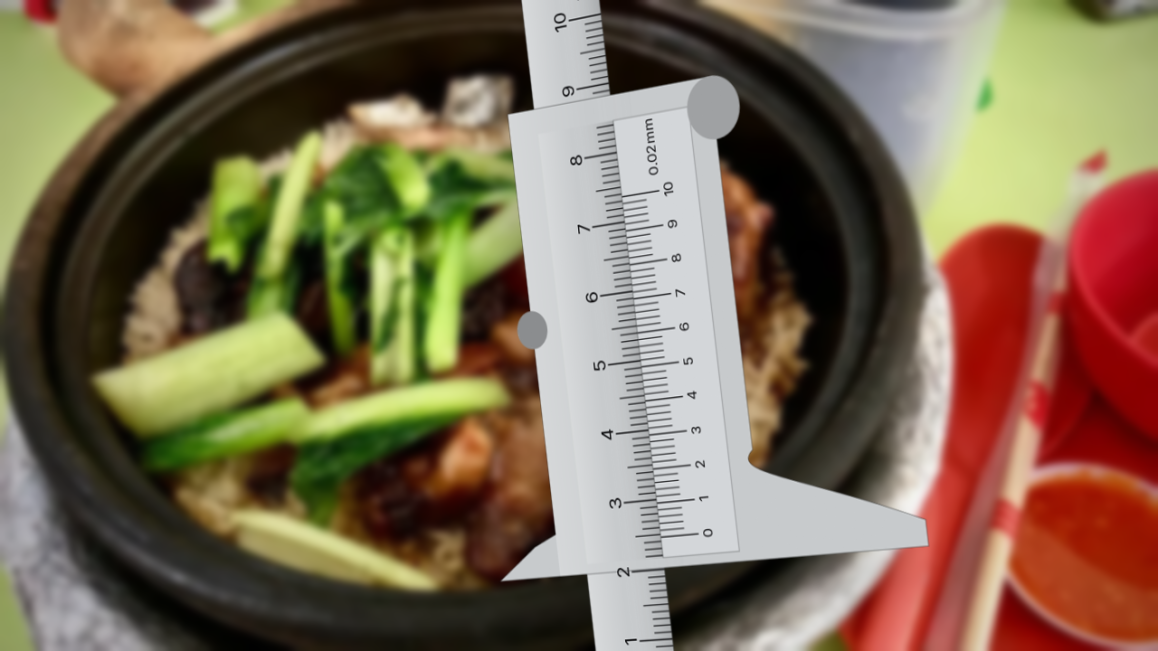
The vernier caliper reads 24.6 mm
